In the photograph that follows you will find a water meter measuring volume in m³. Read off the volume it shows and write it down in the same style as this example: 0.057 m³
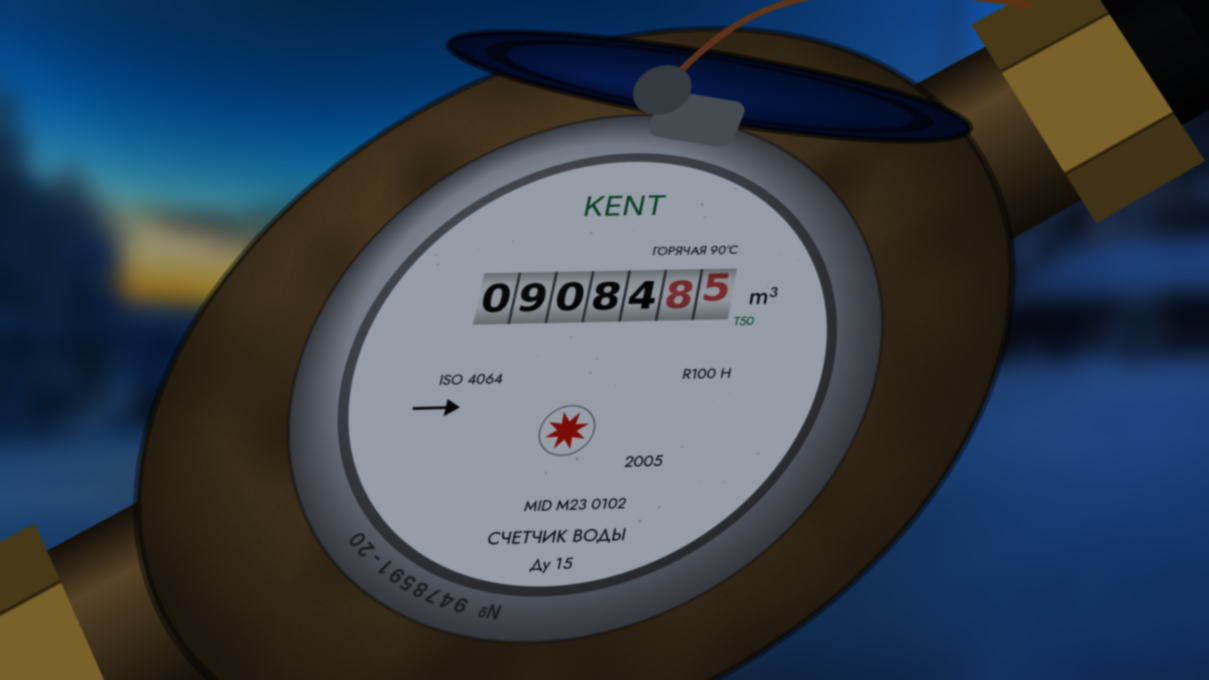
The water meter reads 9084.85 m³
